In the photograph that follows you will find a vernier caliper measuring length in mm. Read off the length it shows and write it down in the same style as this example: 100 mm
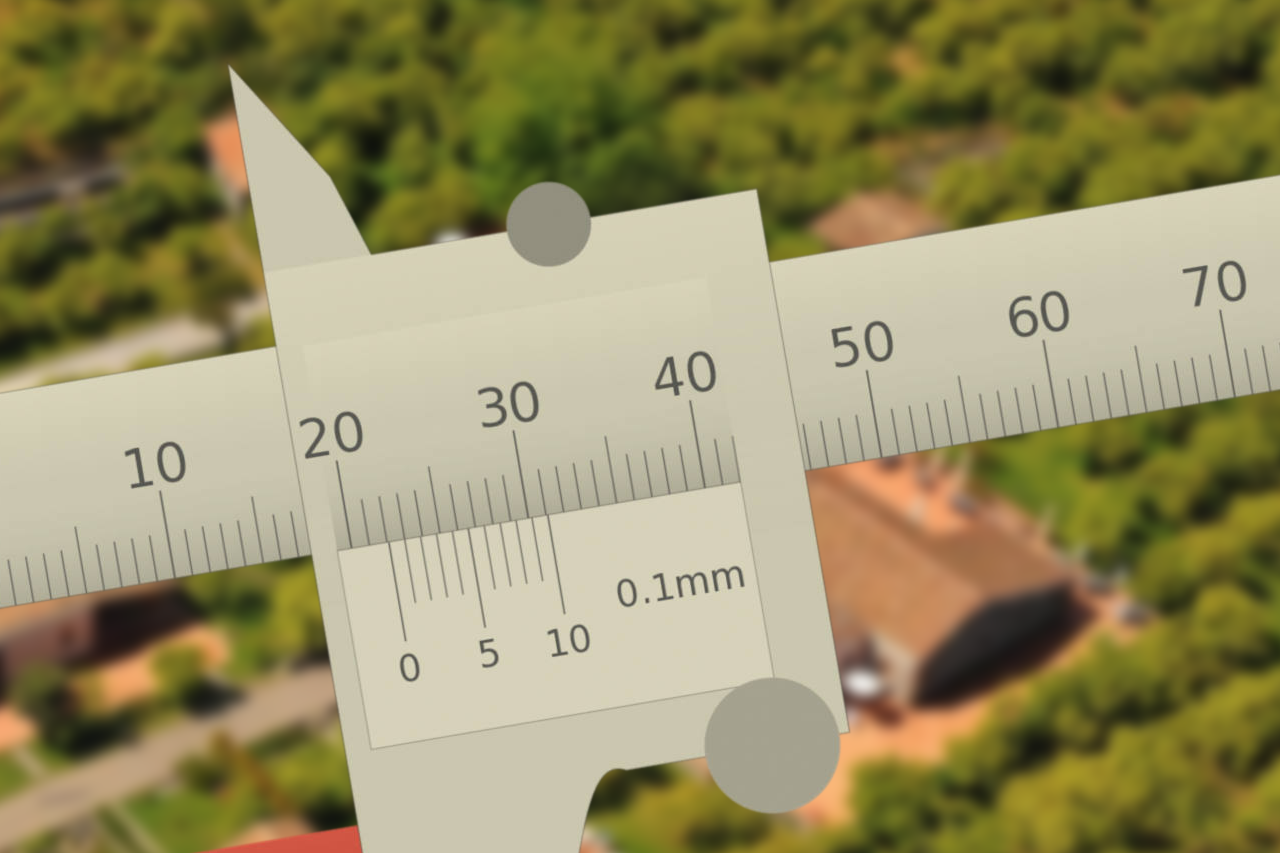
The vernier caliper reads 22.1 mm
